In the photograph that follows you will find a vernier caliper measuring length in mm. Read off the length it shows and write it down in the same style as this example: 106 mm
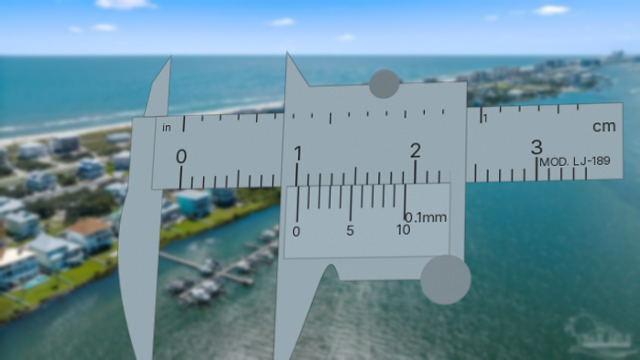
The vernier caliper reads 10.2 mm
